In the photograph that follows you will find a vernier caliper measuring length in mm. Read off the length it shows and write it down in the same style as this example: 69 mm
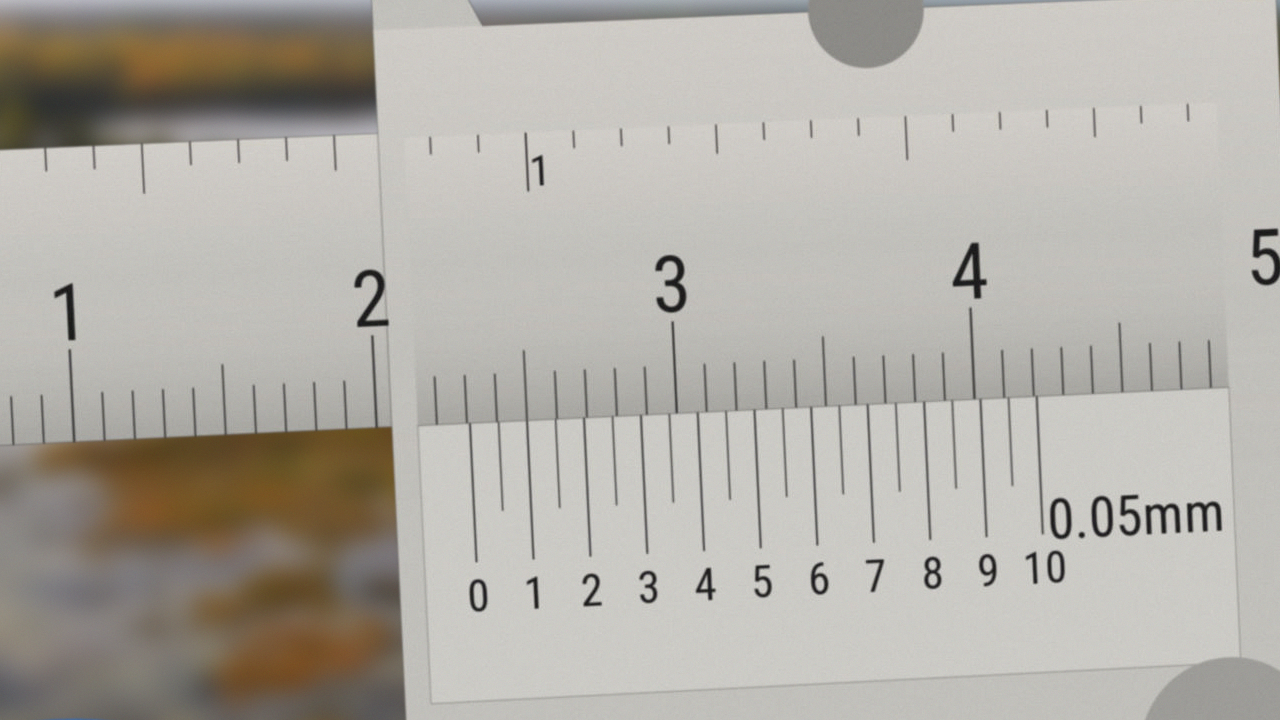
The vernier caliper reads 23.10 mm
